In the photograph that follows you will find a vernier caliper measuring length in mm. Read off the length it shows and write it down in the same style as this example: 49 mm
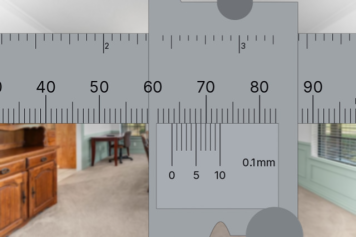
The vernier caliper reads 63.6 mm
